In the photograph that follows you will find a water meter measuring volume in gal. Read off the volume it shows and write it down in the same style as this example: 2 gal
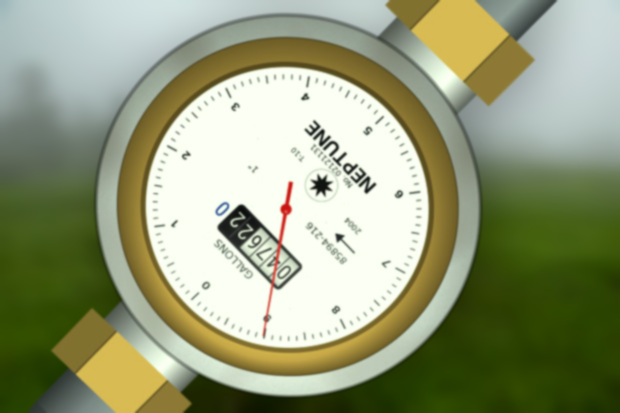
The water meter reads 476219.0 gal
